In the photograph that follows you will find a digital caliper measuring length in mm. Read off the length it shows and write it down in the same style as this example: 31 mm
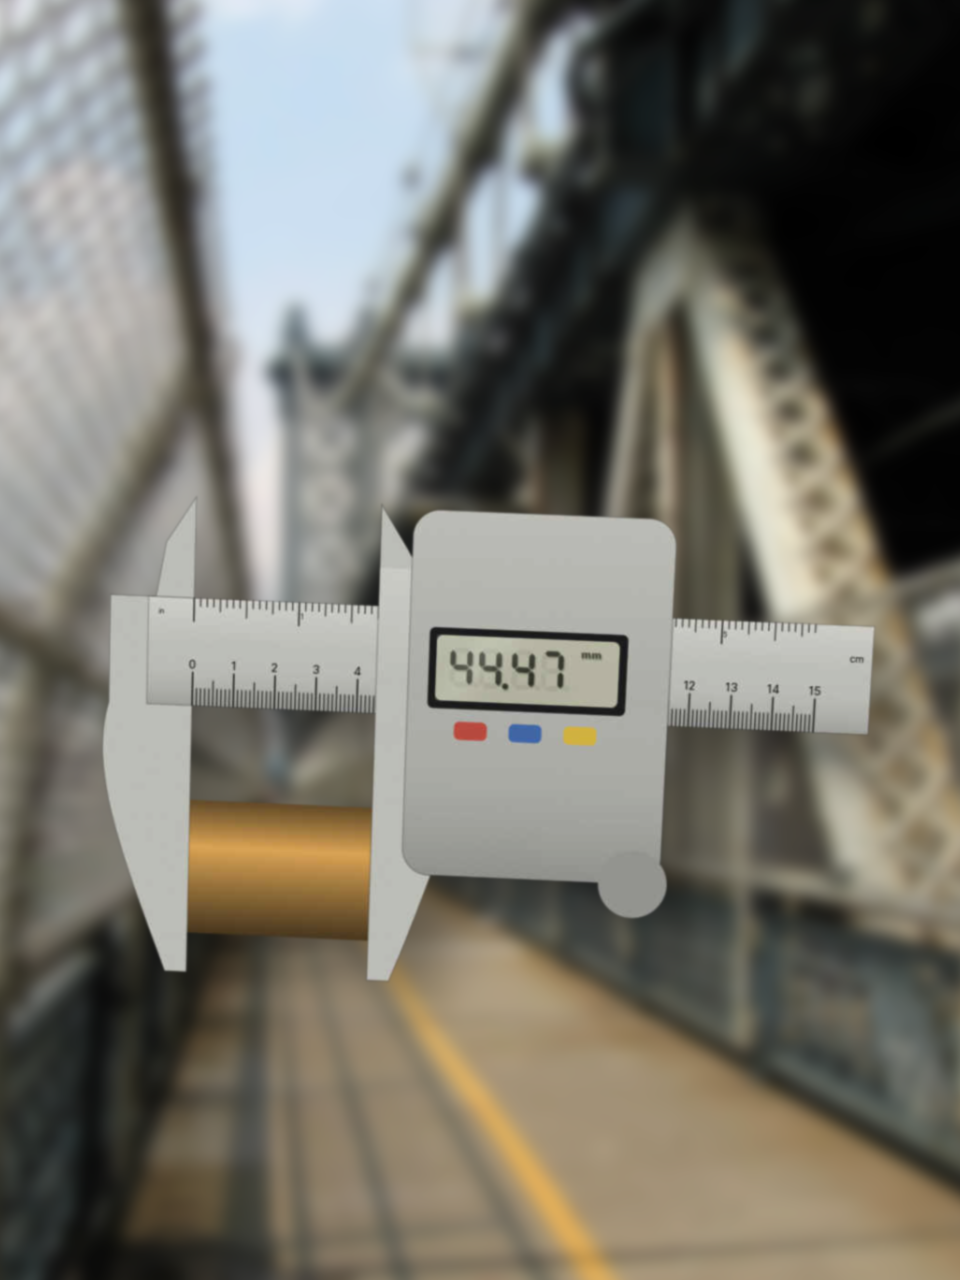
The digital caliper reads 44.47 mm
